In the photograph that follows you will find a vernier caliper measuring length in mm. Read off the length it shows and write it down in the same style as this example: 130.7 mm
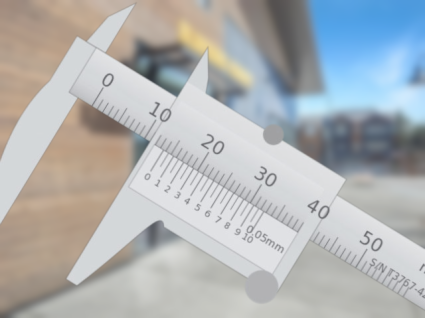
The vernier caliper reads 13.6 mm
